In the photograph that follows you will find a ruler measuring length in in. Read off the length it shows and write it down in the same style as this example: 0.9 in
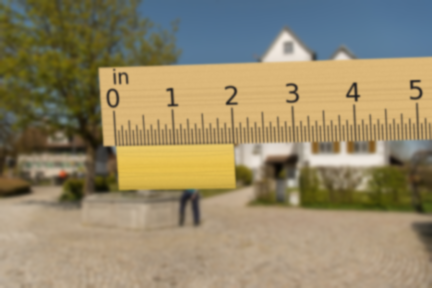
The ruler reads 2 in
